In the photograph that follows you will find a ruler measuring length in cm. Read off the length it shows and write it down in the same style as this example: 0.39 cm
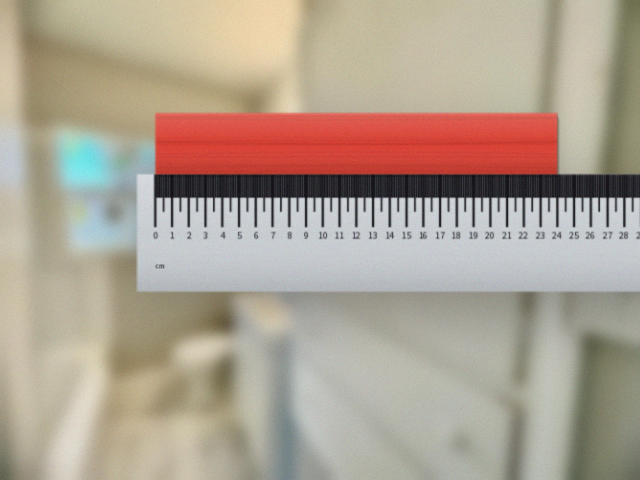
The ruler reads 24 cm
